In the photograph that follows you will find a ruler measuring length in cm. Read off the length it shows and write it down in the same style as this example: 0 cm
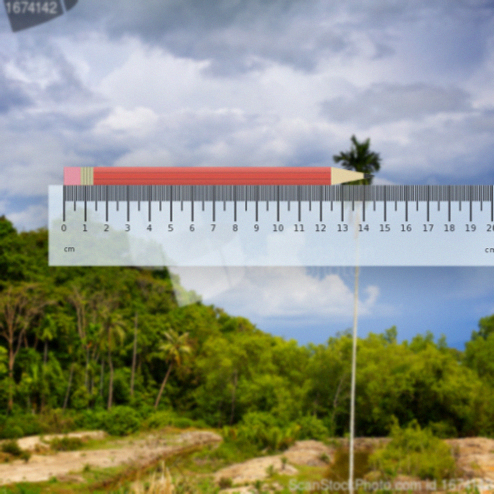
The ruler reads 14.5 cm
